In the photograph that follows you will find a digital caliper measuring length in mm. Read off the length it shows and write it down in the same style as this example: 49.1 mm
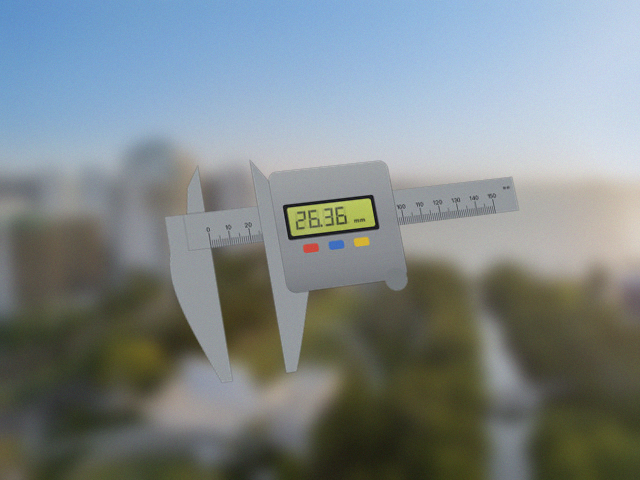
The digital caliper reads 26.36 mm
